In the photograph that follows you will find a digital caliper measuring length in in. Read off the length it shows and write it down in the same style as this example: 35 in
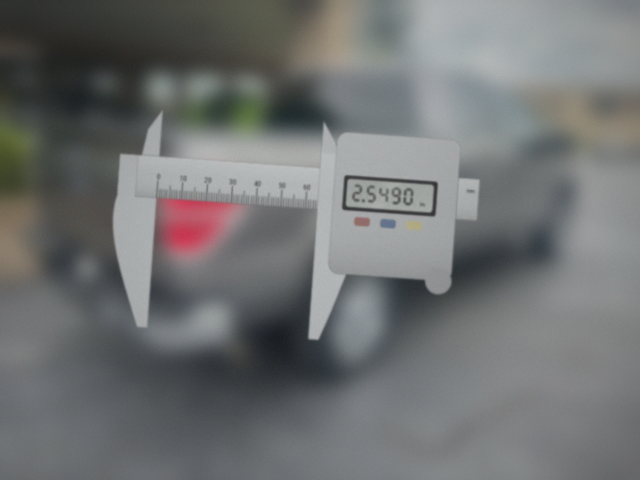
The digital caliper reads 2.5490 in
